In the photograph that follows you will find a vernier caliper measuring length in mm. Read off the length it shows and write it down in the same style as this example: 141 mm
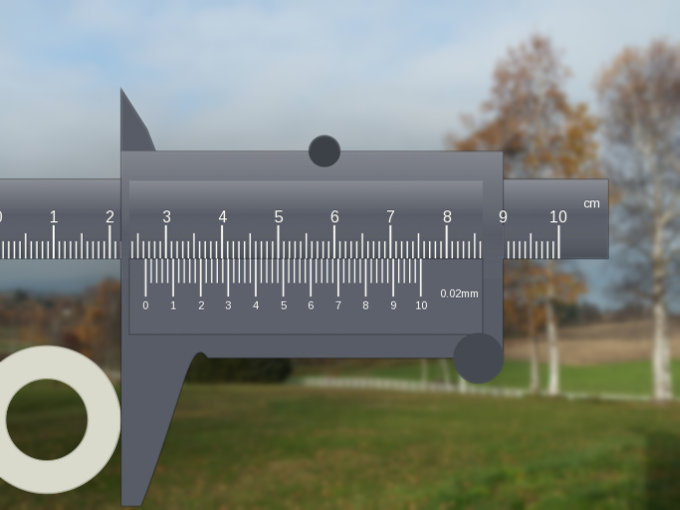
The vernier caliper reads 26.4 mm
